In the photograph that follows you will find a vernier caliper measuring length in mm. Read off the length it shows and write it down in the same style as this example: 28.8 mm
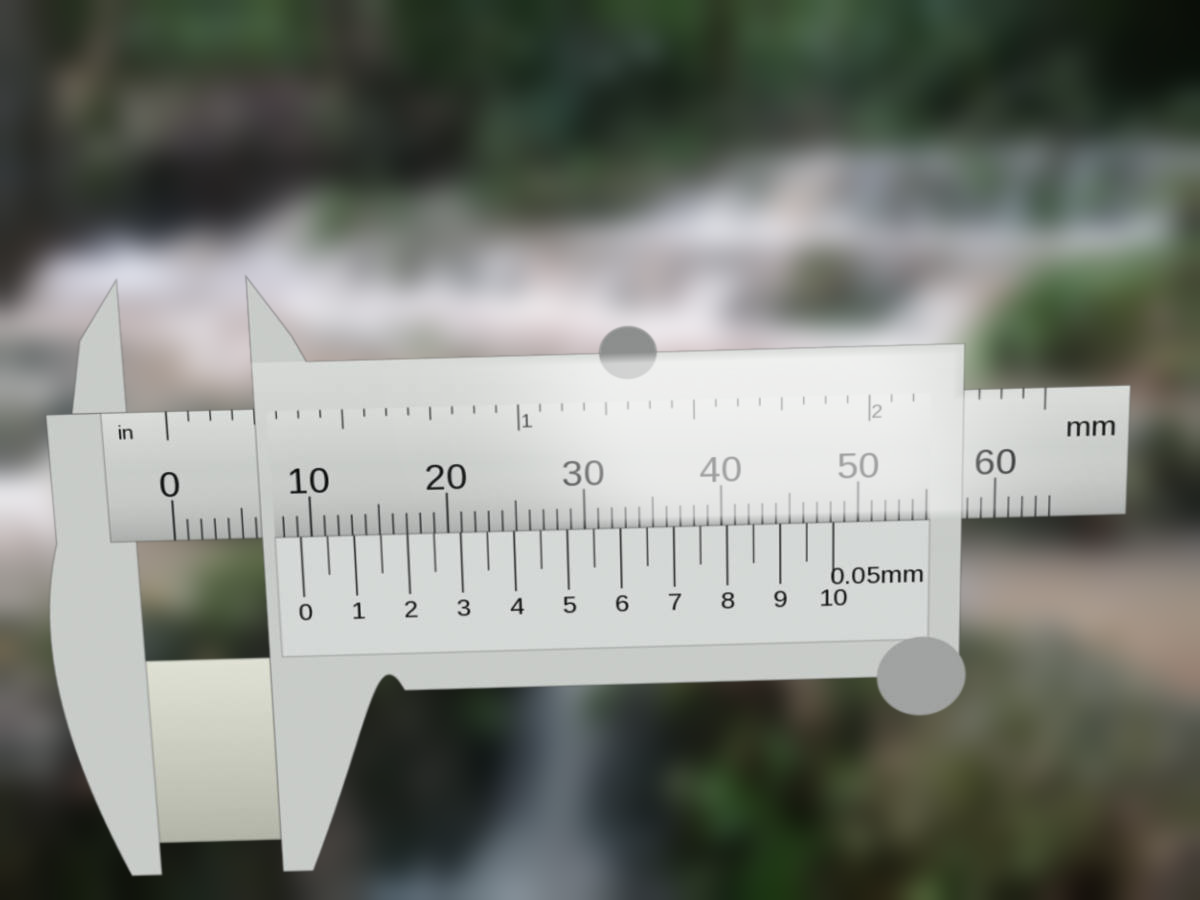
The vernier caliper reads 9.2 mm
